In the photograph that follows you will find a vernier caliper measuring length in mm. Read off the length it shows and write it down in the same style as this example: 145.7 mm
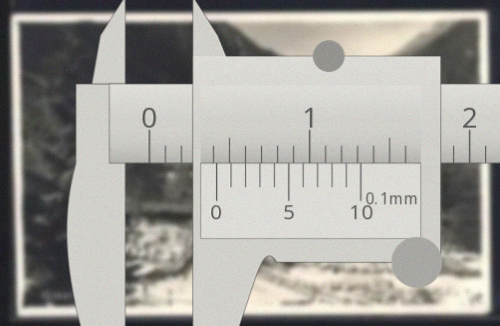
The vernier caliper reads 4.2 mm
